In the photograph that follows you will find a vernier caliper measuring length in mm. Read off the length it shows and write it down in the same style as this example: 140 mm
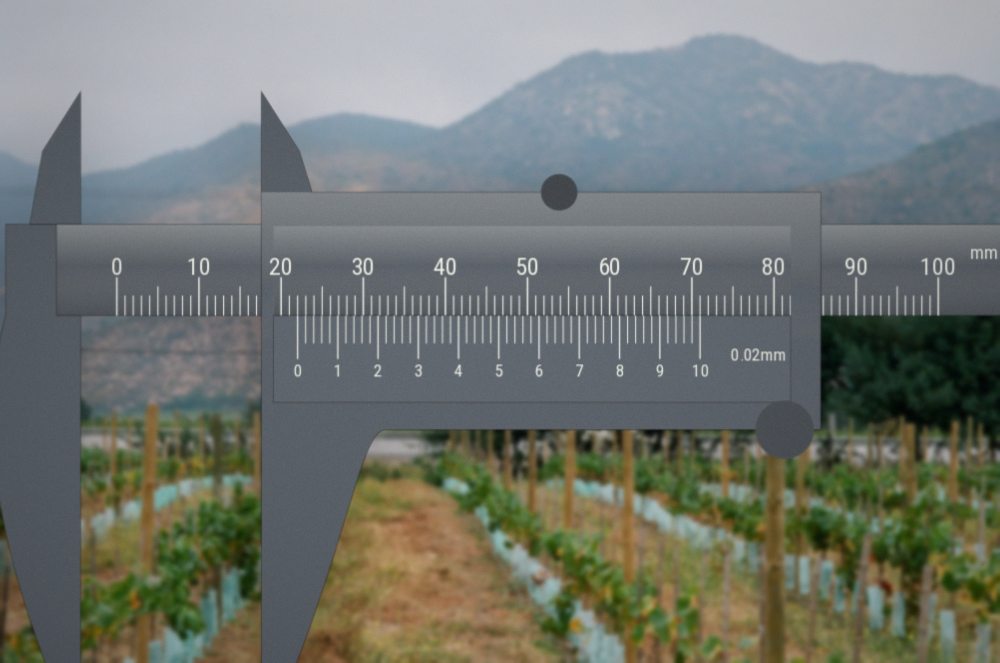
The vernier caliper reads 22.0 mm
